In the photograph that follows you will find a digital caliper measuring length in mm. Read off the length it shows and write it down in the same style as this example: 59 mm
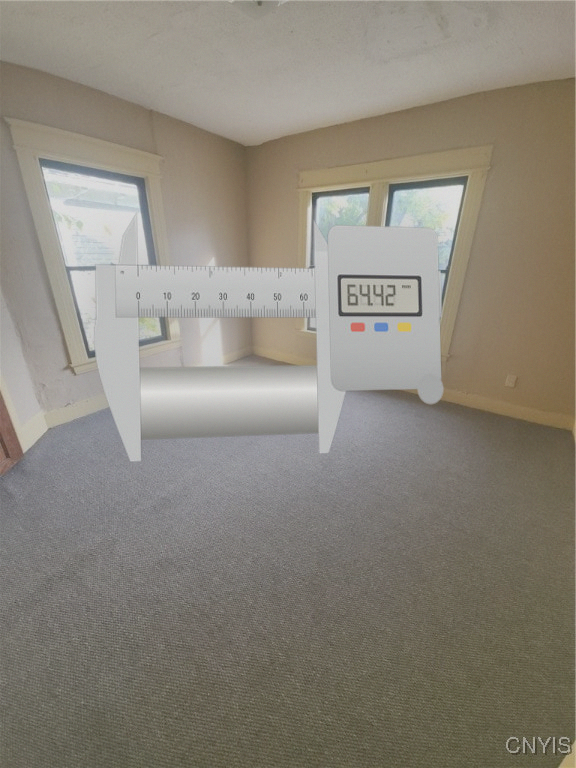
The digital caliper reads 64.42 mm
